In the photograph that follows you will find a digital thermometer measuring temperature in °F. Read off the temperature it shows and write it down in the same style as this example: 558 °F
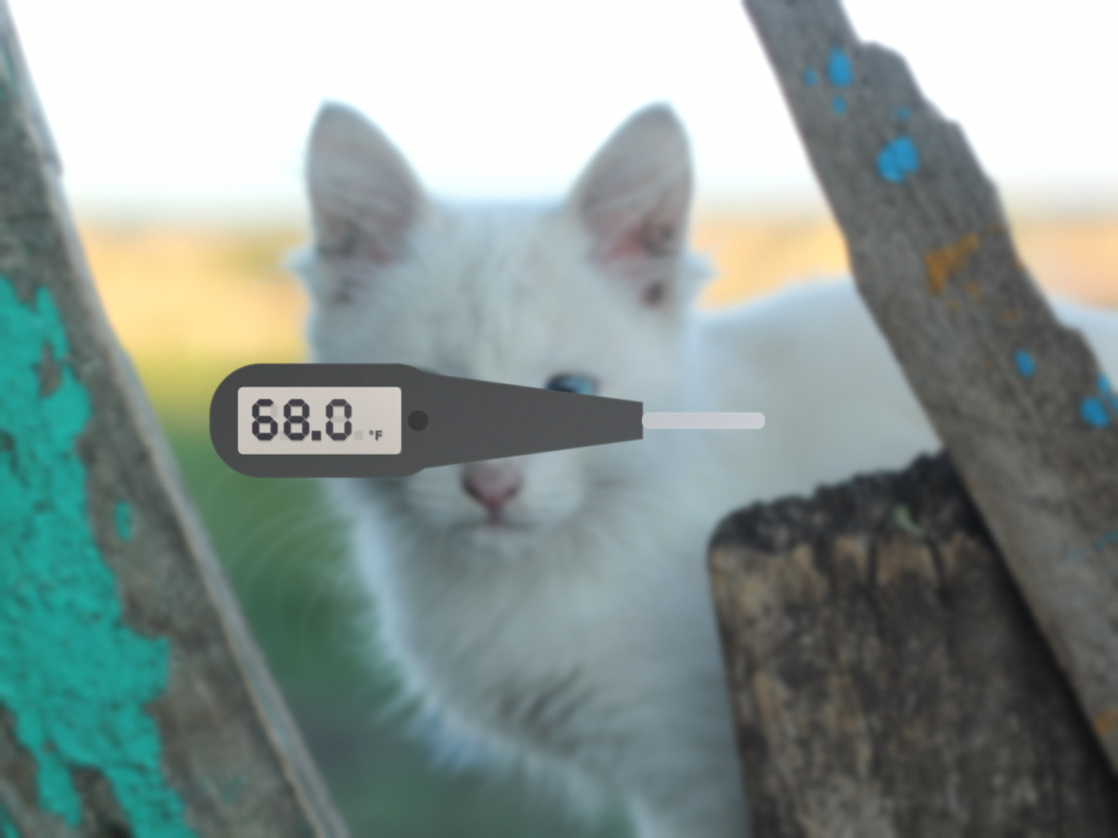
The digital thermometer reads 68.0 °F
